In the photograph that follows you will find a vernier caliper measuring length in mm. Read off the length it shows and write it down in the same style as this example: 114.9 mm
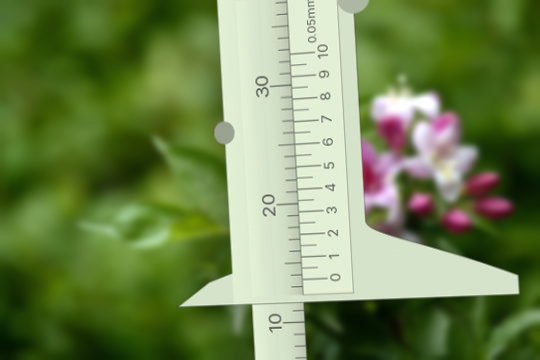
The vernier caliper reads 13.6 mm
